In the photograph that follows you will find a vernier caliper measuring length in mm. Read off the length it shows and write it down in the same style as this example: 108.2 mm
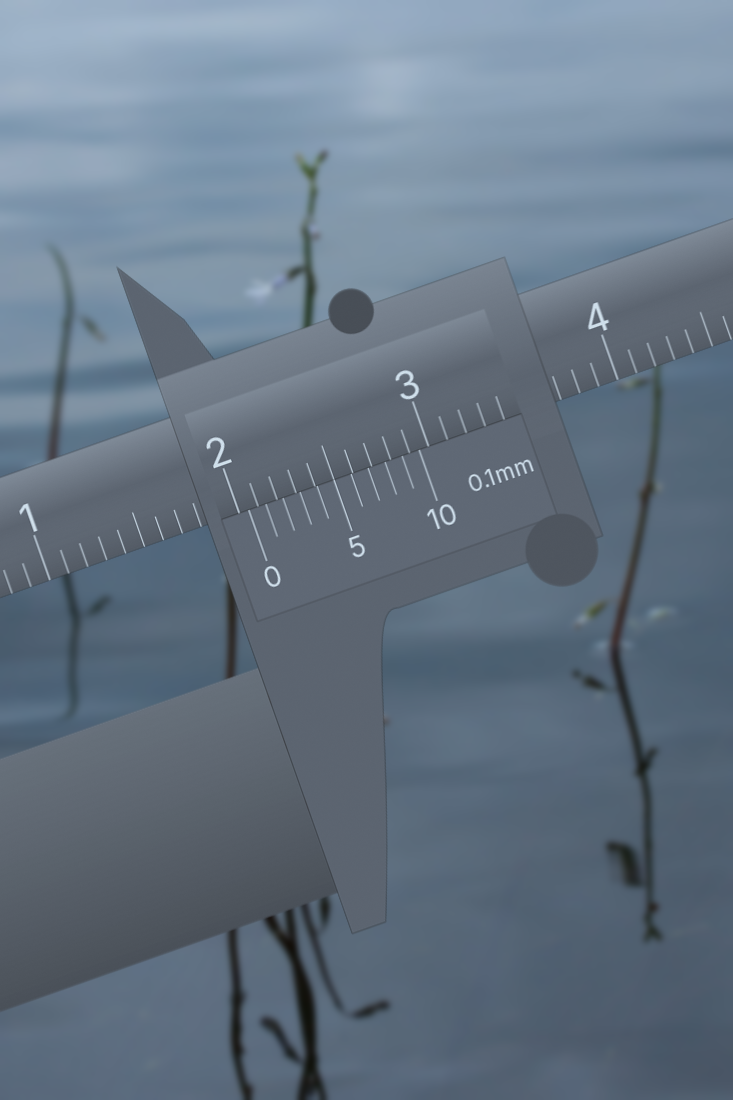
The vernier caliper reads 20.5 mm
